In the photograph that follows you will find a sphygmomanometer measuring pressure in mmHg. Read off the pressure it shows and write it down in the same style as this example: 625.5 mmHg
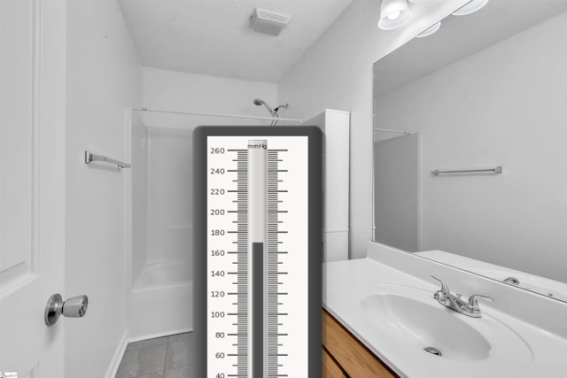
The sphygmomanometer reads 170 mmHg
